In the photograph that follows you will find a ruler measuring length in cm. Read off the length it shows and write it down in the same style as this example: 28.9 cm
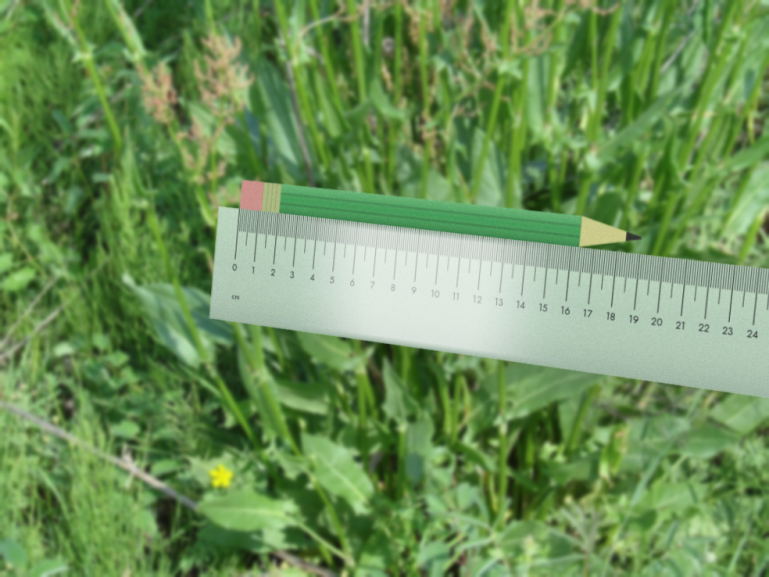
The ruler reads 19 cm
